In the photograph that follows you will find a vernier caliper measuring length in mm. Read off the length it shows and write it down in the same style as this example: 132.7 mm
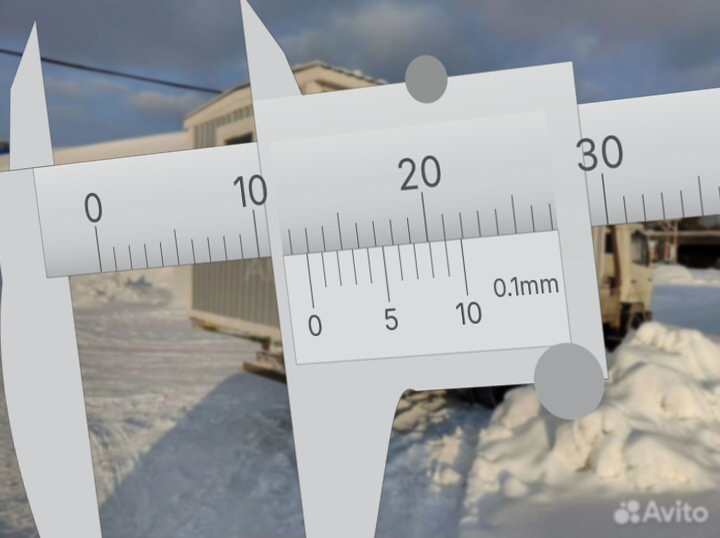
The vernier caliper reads 12.9 mm
